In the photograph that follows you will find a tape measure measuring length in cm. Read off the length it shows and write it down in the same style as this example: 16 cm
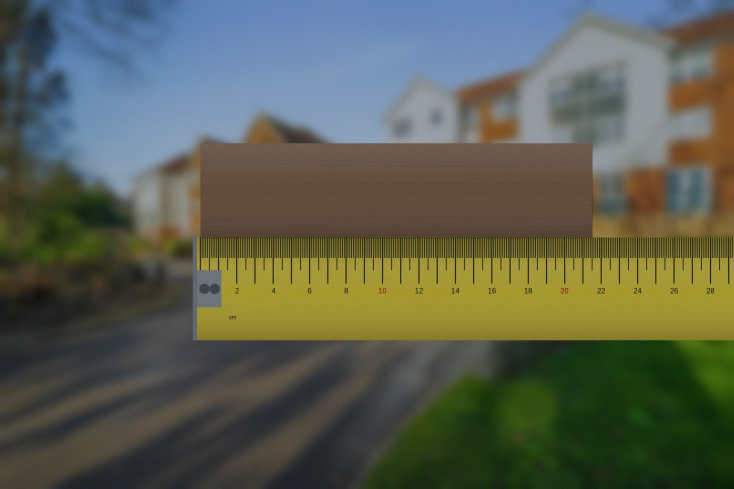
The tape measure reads 21.5 cm
